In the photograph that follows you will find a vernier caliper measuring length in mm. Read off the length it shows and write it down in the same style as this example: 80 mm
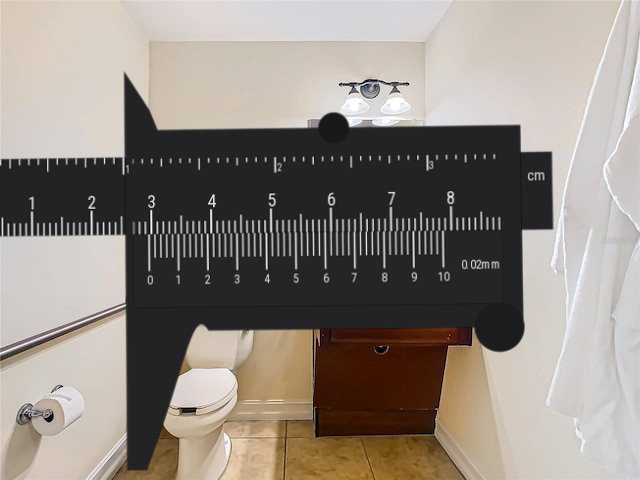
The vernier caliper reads 29.6 mm
